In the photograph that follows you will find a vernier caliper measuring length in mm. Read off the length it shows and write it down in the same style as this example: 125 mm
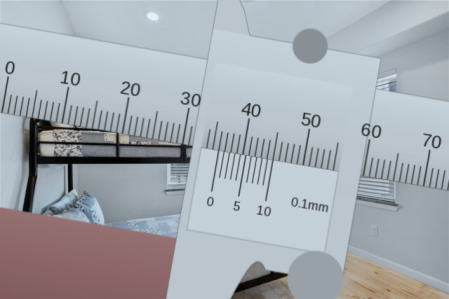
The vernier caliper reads 36.0 mm
